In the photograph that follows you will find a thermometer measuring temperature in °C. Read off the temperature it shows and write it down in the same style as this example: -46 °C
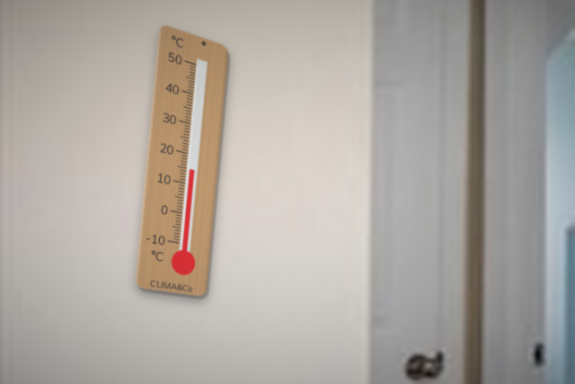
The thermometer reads 15 °C
